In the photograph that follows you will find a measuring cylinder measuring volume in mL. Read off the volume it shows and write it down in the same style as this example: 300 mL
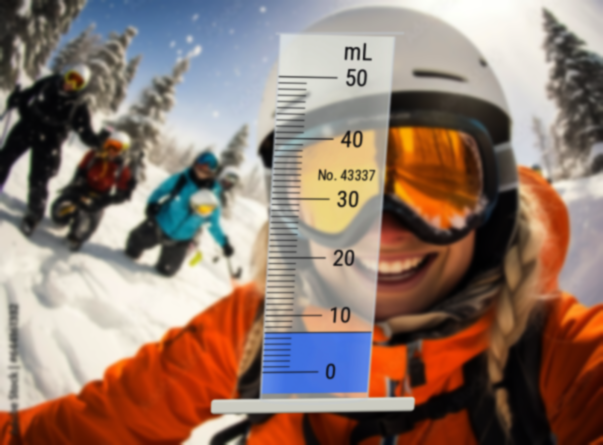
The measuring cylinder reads 7 mL
